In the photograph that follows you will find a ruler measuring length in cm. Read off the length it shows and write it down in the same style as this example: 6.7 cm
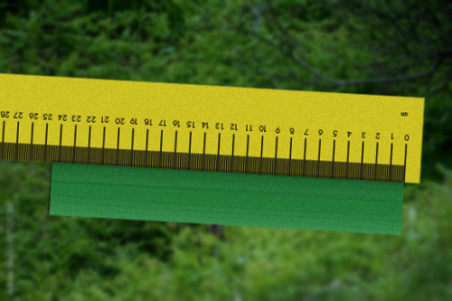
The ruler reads 24.5 cm
